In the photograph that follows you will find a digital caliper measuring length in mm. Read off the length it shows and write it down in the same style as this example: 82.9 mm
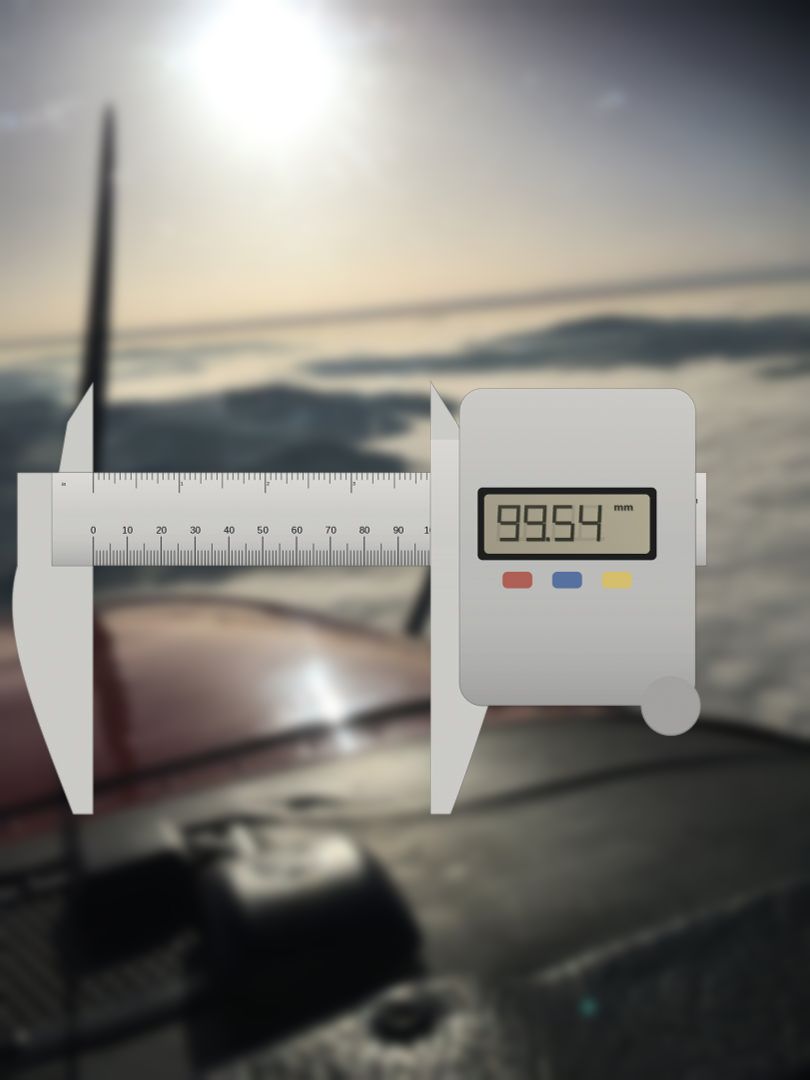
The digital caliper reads 99.54 mm
